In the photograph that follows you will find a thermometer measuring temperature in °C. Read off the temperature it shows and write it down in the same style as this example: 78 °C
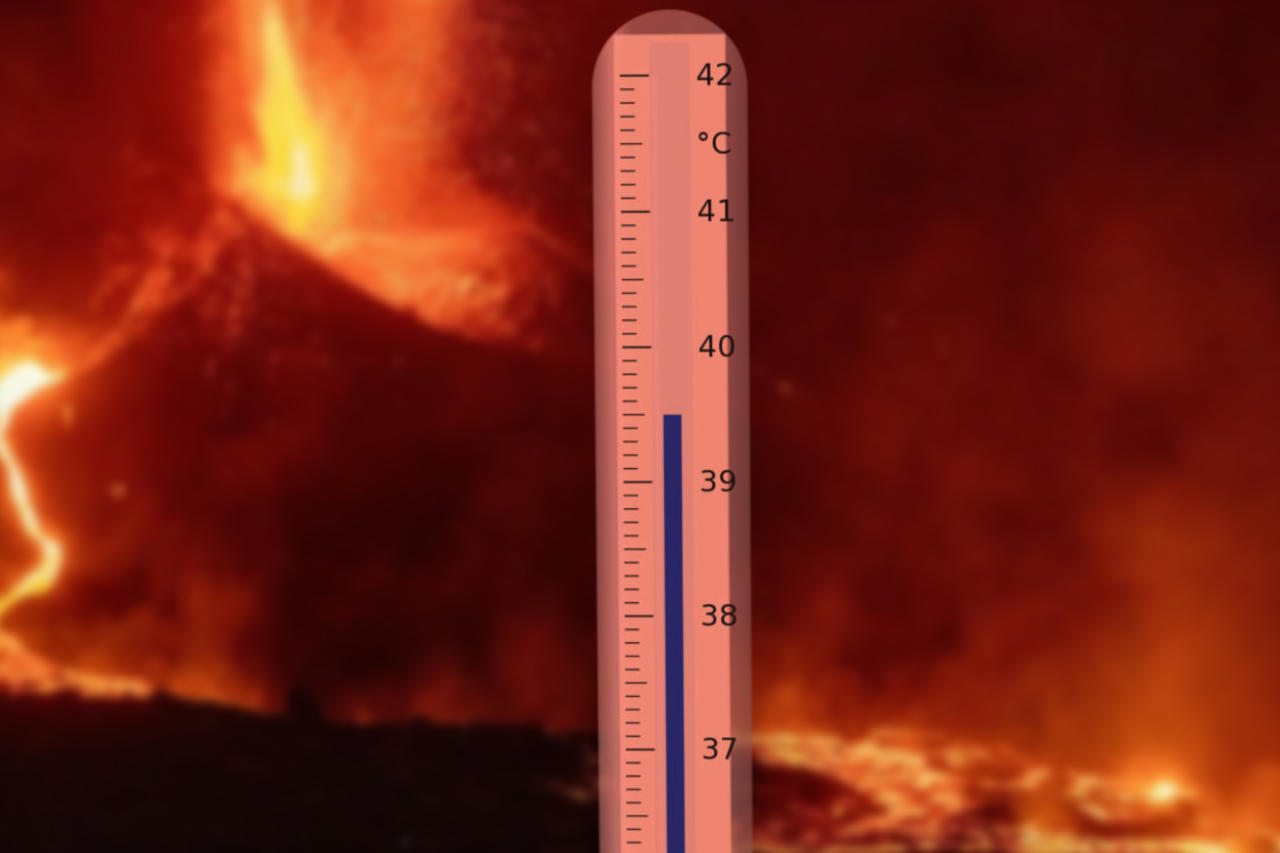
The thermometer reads 39.5 °C
